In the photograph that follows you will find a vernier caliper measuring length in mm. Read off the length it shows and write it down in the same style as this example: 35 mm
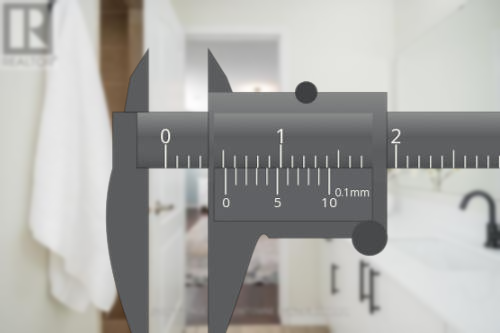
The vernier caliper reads 5.2 mm
